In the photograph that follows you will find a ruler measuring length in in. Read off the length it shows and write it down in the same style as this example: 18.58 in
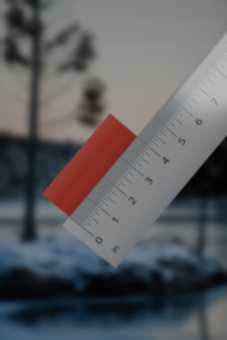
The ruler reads 4 in
